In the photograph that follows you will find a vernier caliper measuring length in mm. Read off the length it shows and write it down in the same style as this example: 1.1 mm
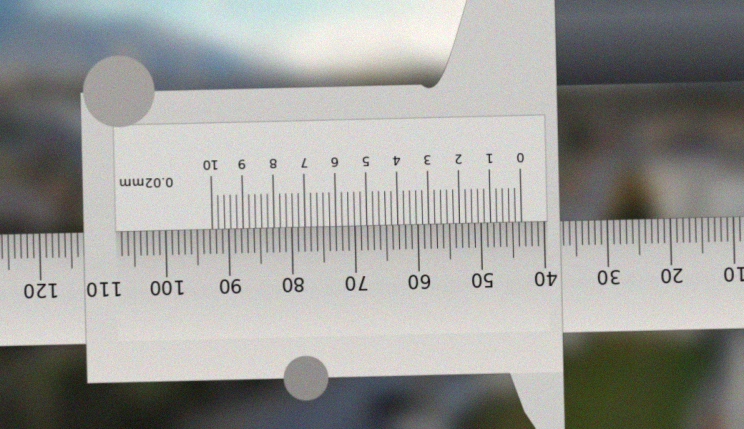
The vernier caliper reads 43.6 mm
